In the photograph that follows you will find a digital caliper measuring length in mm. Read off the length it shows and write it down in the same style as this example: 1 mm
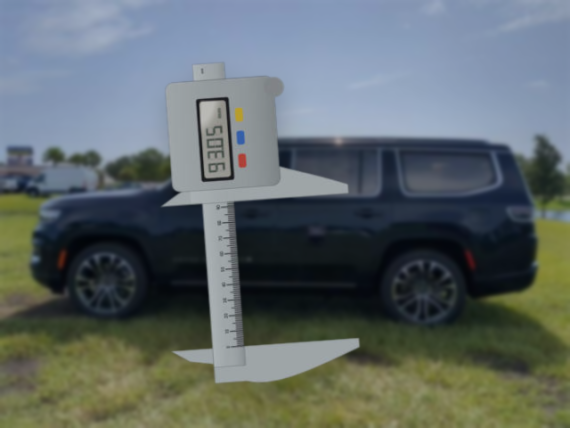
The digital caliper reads 93.05 mm
